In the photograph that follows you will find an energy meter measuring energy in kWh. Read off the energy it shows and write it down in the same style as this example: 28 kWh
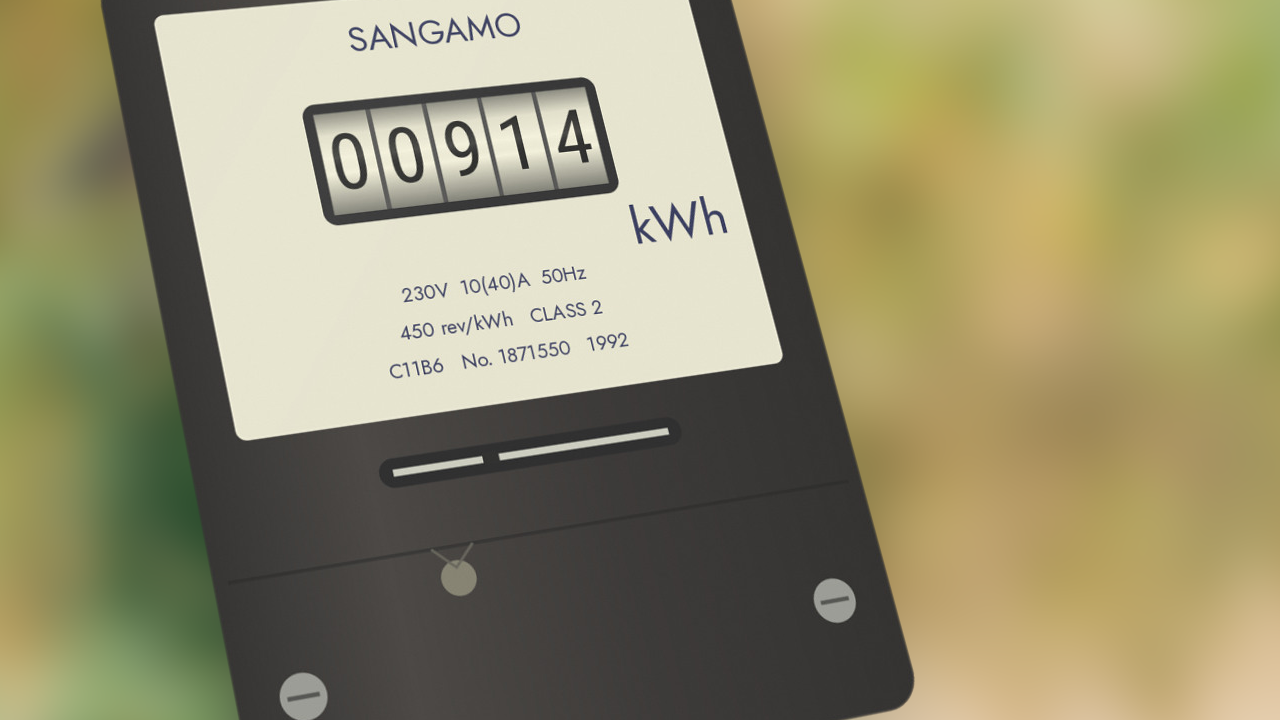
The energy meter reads 914 kWh
